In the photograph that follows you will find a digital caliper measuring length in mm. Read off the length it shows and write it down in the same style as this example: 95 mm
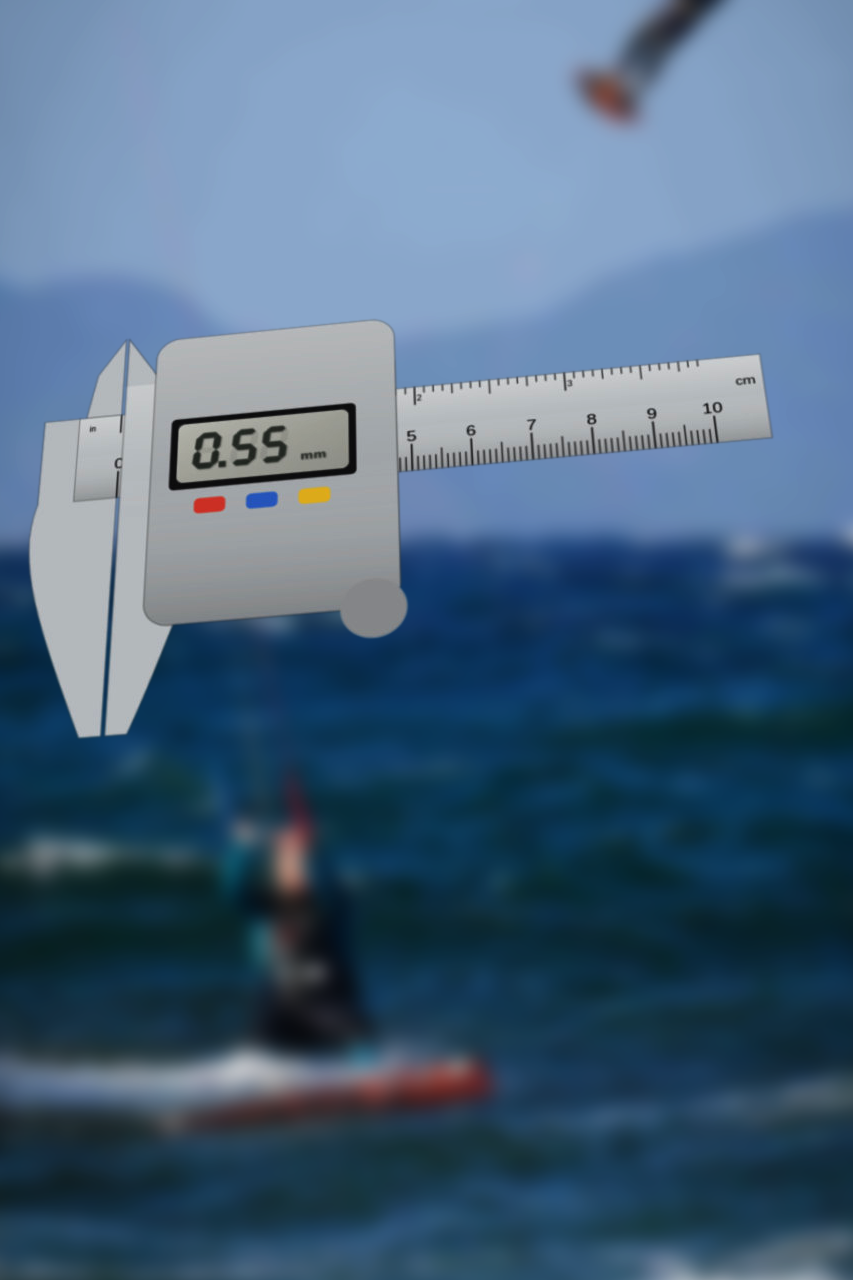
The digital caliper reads 0.55 mm
